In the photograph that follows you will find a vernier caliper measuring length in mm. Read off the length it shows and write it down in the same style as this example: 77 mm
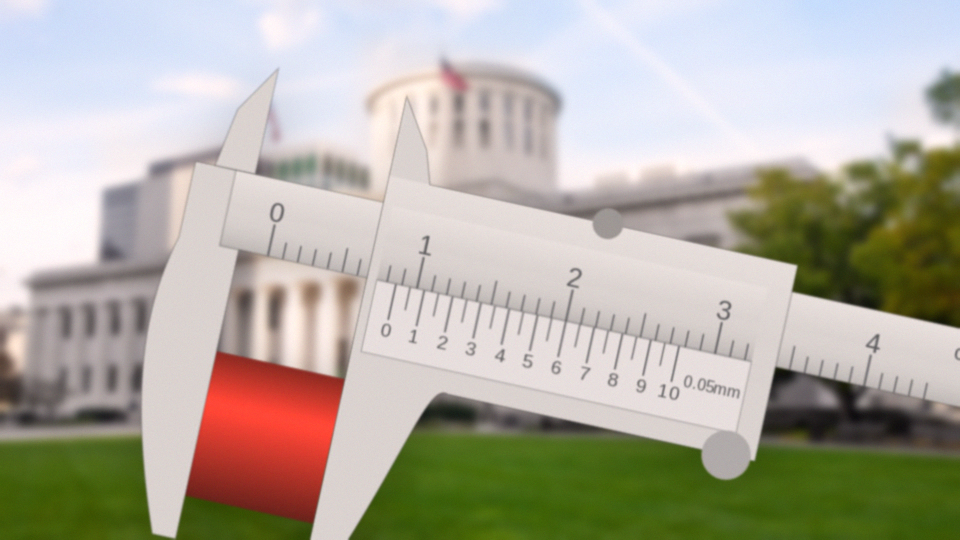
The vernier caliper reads 8.6 mm
